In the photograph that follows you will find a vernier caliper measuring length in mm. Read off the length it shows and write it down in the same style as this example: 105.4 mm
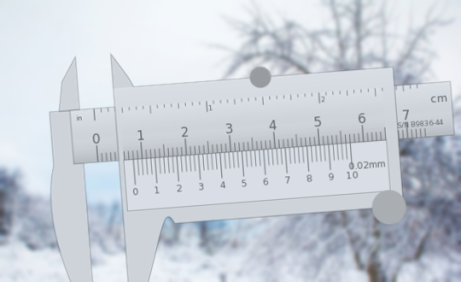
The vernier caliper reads 8.0 mm
